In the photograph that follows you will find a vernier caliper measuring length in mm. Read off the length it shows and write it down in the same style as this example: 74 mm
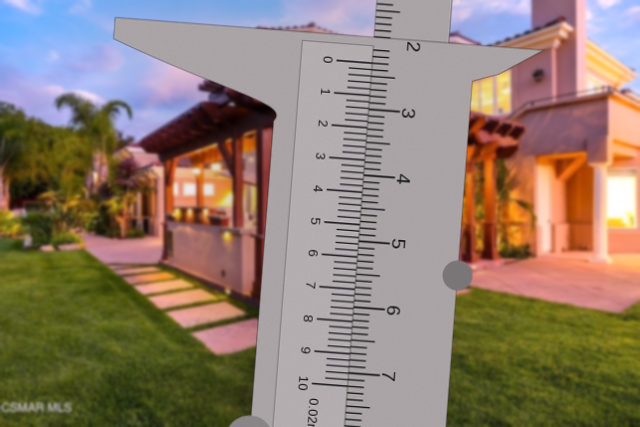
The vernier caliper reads 23.0 mm
